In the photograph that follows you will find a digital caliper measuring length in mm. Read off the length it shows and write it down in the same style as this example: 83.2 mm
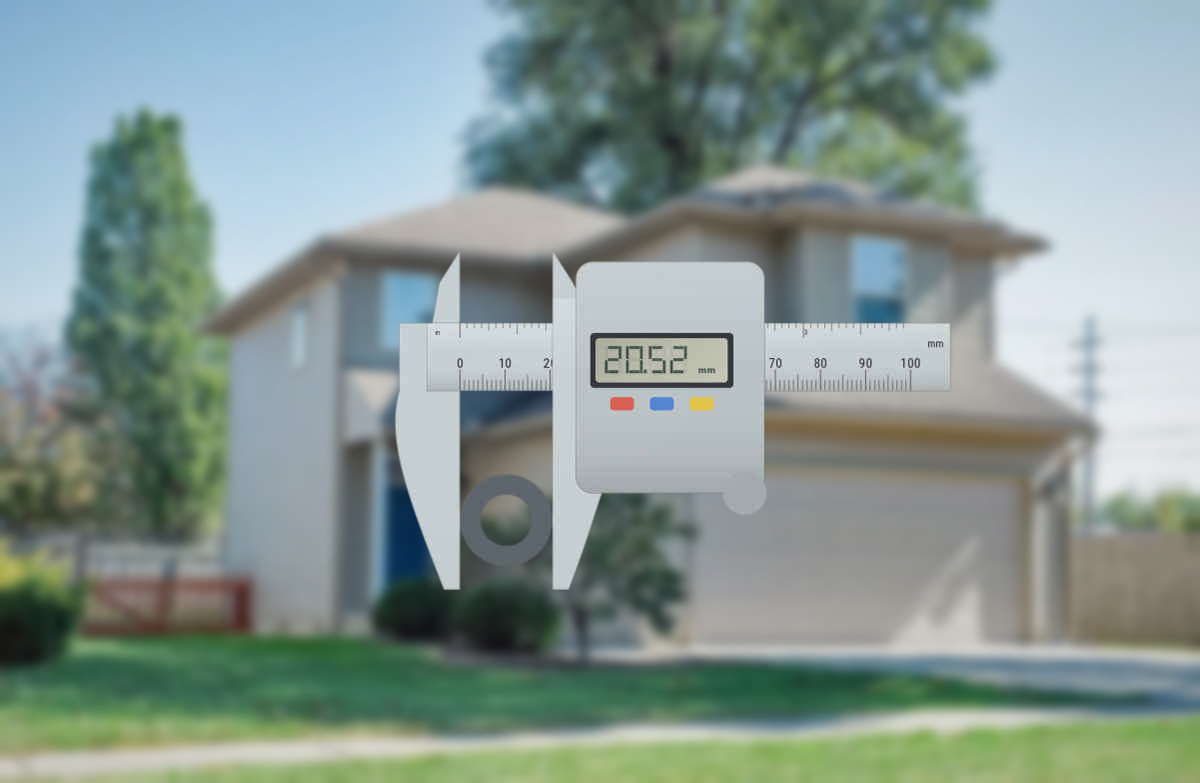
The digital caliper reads 20.52 mm
